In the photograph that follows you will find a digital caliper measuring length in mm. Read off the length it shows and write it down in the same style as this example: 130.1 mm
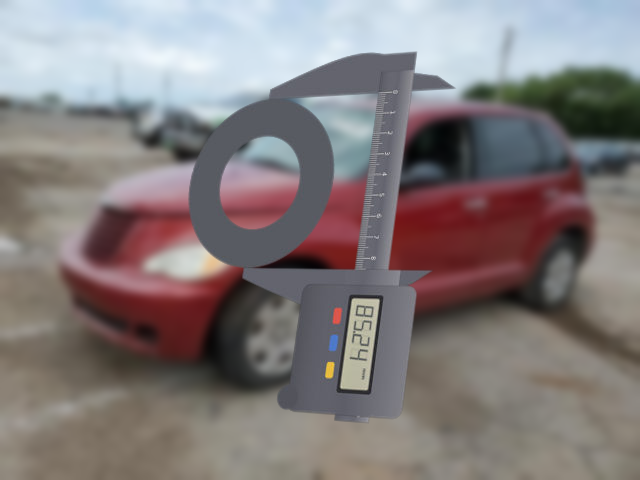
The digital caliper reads 85.24 mm
